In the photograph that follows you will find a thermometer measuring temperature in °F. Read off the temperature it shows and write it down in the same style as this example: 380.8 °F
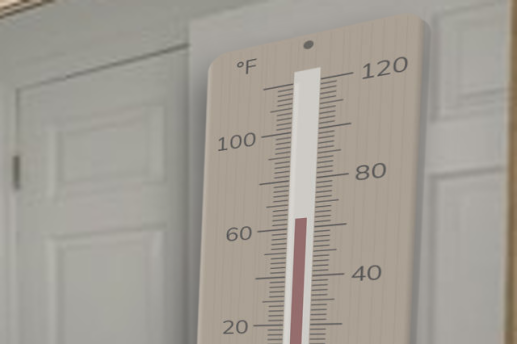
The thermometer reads 64 °F
